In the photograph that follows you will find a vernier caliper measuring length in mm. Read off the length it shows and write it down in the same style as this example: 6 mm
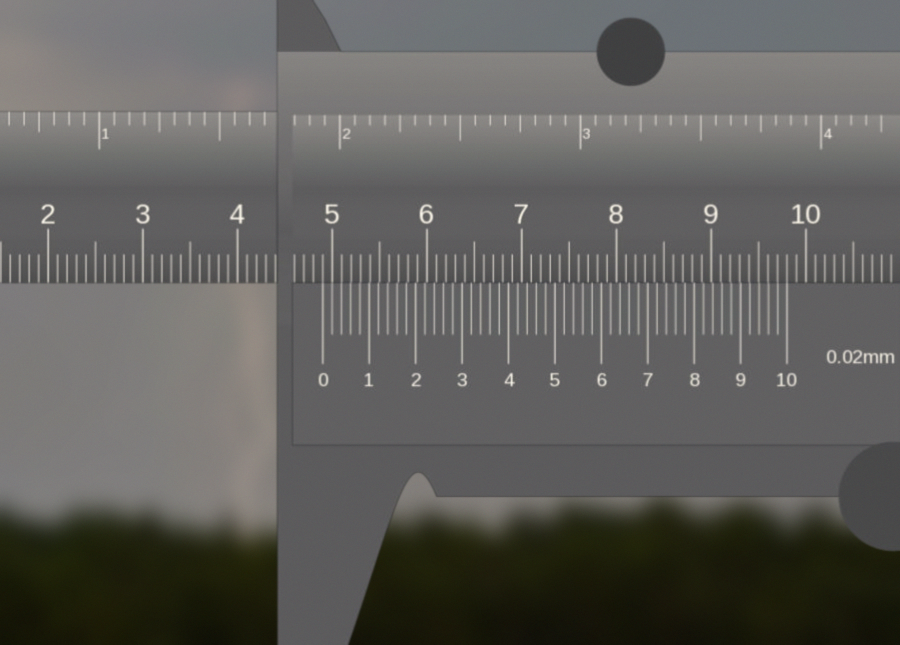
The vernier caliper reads 49.0 mm
